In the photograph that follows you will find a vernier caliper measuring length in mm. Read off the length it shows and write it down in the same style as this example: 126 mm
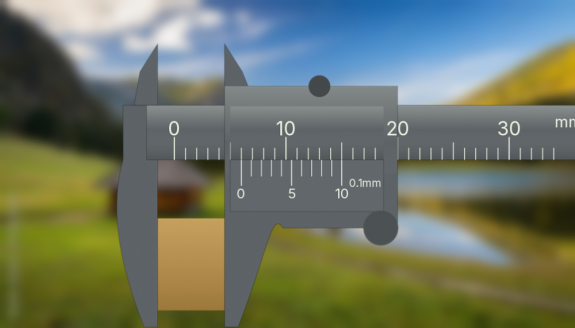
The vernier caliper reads 6.0 mm
